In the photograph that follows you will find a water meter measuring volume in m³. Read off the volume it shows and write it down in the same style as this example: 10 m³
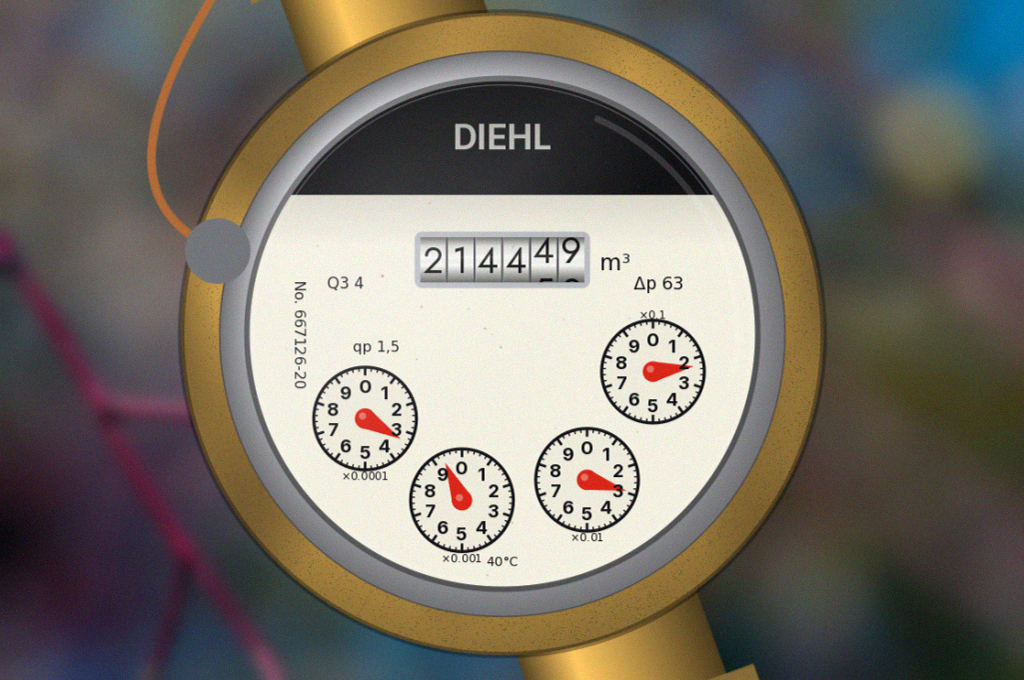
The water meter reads 214449.2293 m³
